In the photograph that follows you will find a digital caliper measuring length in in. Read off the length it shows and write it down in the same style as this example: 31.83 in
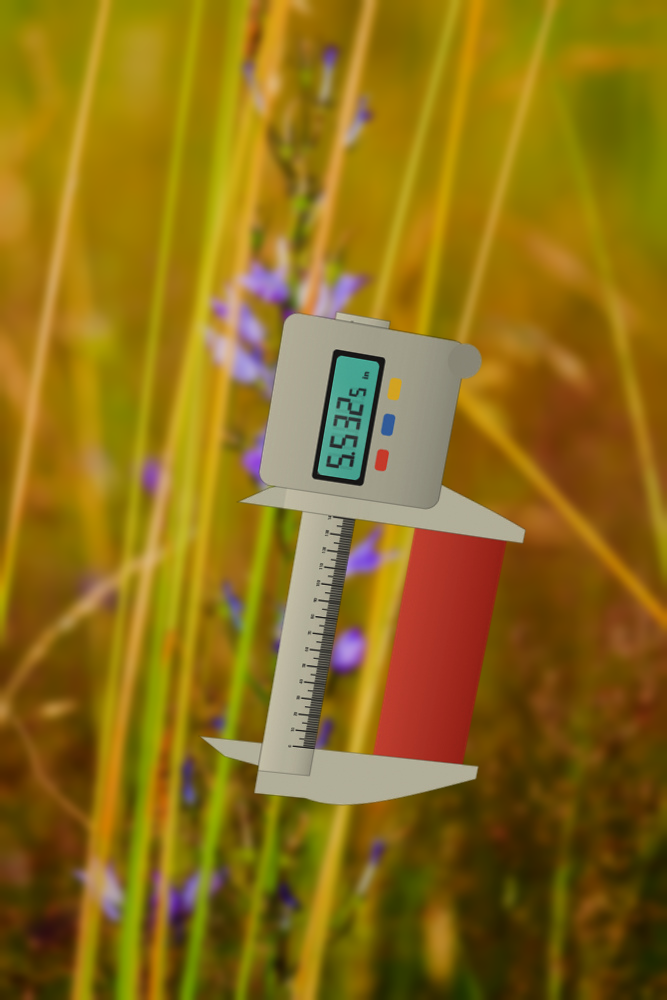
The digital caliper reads 5.5325 in
